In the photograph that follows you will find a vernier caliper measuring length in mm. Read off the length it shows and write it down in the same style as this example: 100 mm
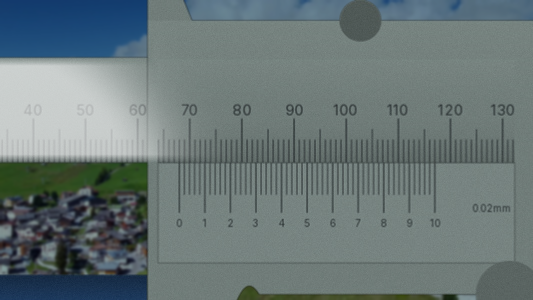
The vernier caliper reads 68.0 mm
